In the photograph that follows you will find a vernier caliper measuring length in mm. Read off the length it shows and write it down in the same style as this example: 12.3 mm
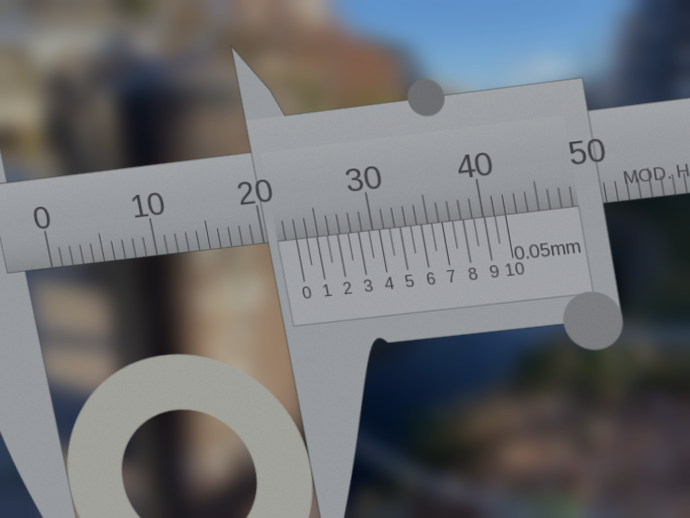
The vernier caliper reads 23.0 mm
